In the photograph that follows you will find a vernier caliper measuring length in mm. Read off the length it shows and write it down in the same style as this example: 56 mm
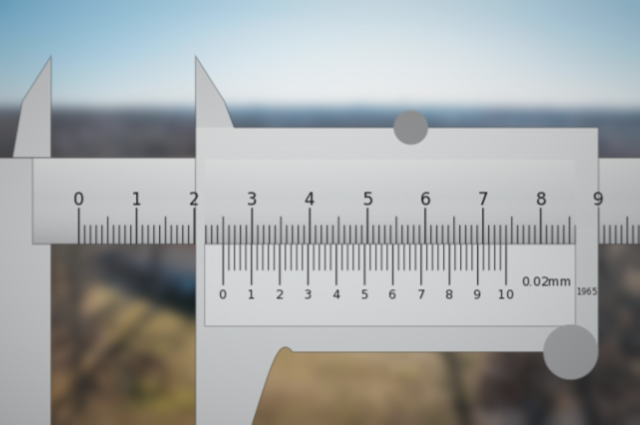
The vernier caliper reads 25.0 mm
